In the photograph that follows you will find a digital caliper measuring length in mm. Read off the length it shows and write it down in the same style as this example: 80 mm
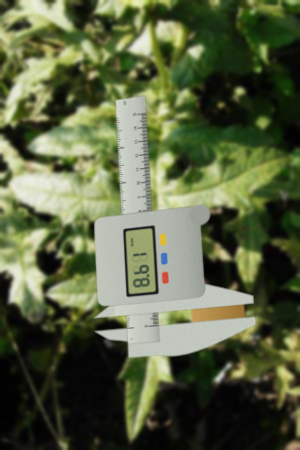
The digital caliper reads 8.61 mm
